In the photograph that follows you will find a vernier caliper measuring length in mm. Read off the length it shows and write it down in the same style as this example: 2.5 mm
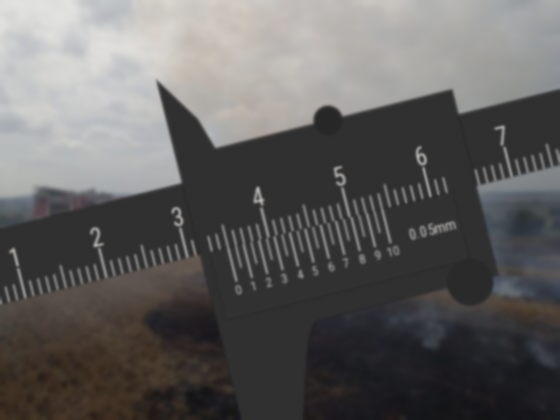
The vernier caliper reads 35.0 mm
